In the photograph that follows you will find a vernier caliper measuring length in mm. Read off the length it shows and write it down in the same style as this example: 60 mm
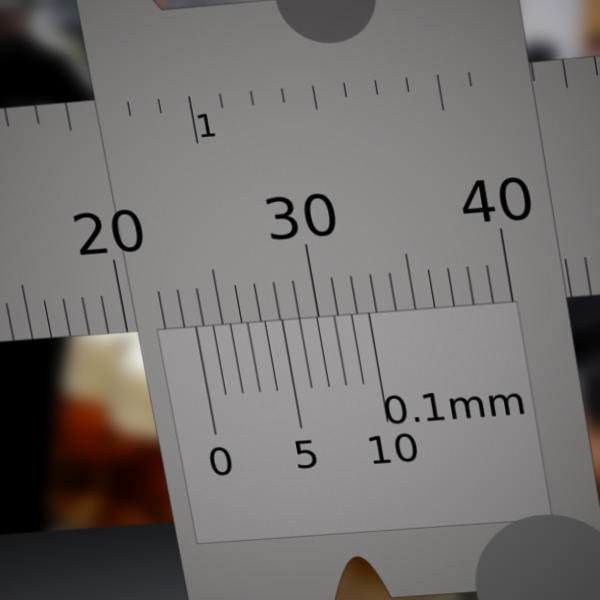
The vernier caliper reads 23.6 mm
